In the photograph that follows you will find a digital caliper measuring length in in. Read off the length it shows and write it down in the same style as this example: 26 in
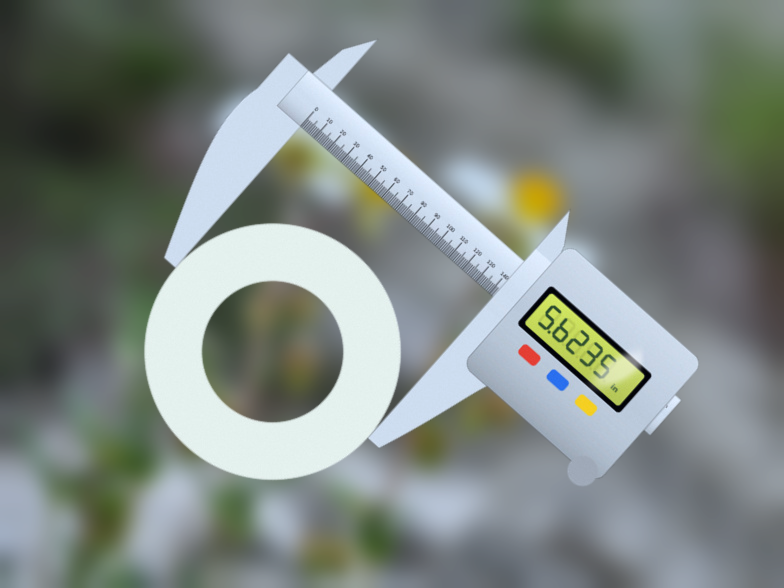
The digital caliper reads 5.6235 in
